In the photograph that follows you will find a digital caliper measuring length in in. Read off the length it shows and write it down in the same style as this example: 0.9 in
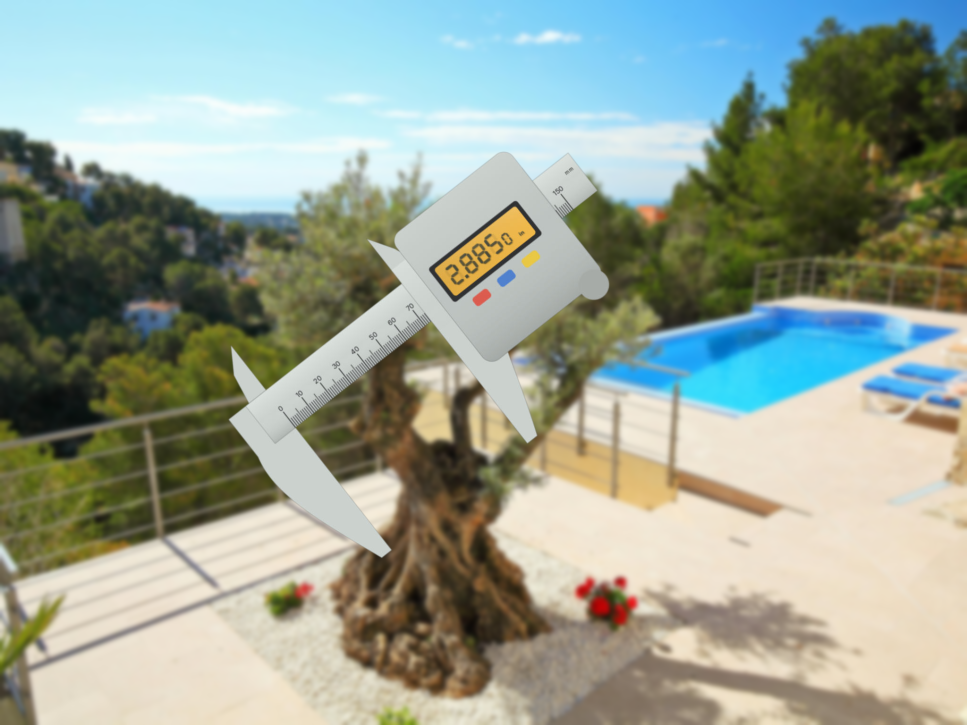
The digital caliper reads 2.8850 in
